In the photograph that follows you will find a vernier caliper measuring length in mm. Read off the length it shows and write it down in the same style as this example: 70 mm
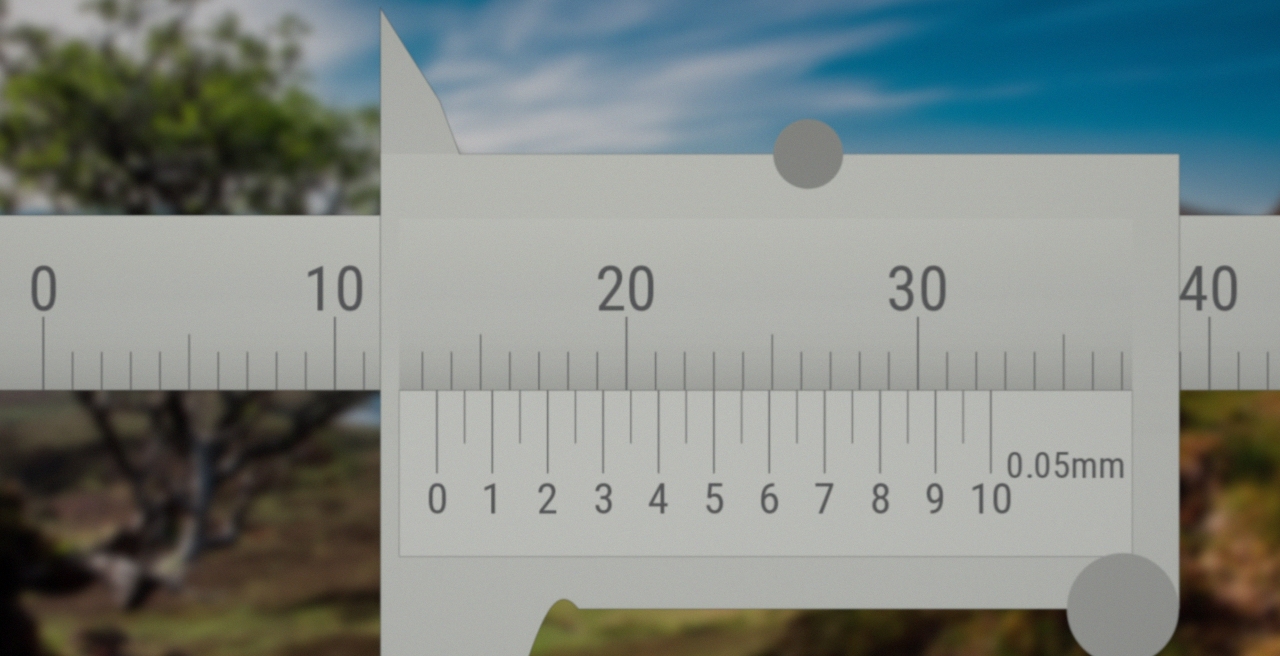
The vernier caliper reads 13.50 mm
